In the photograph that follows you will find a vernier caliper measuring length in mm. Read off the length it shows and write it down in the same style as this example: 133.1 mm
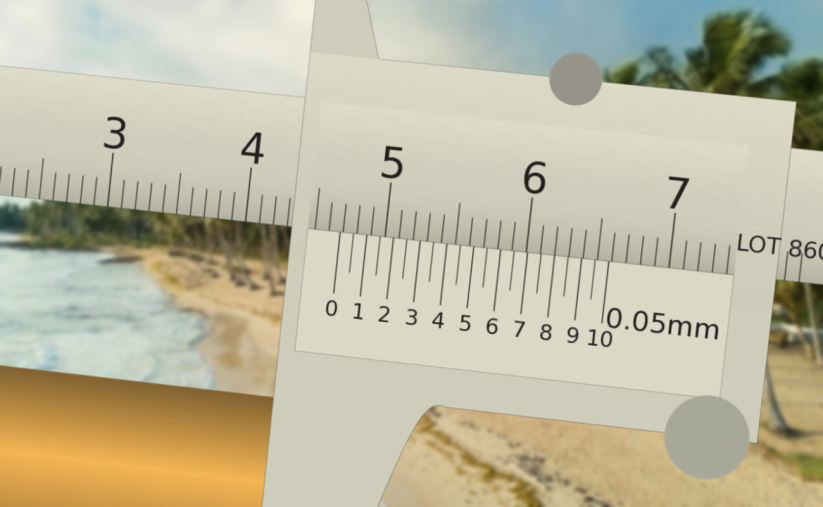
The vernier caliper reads 46.8 mm
